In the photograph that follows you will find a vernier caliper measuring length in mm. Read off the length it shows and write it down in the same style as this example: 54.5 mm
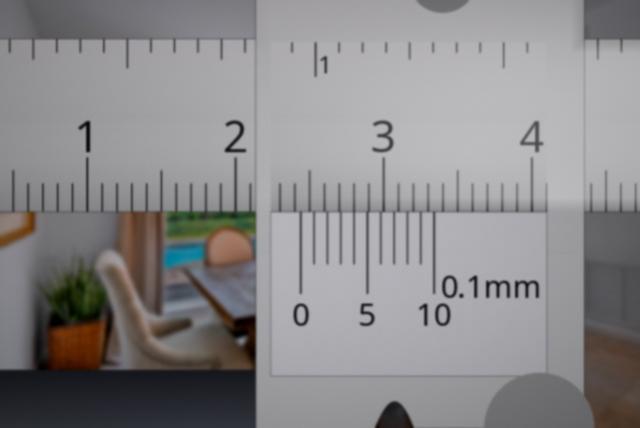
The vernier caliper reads 24.4 mm
